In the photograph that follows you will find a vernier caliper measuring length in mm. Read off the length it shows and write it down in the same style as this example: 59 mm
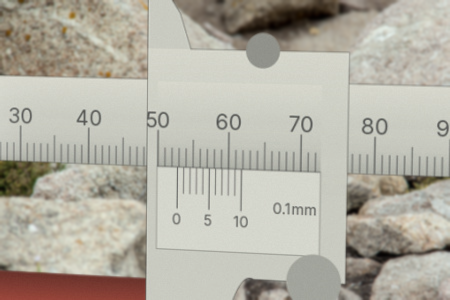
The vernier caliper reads 52.8 mm
